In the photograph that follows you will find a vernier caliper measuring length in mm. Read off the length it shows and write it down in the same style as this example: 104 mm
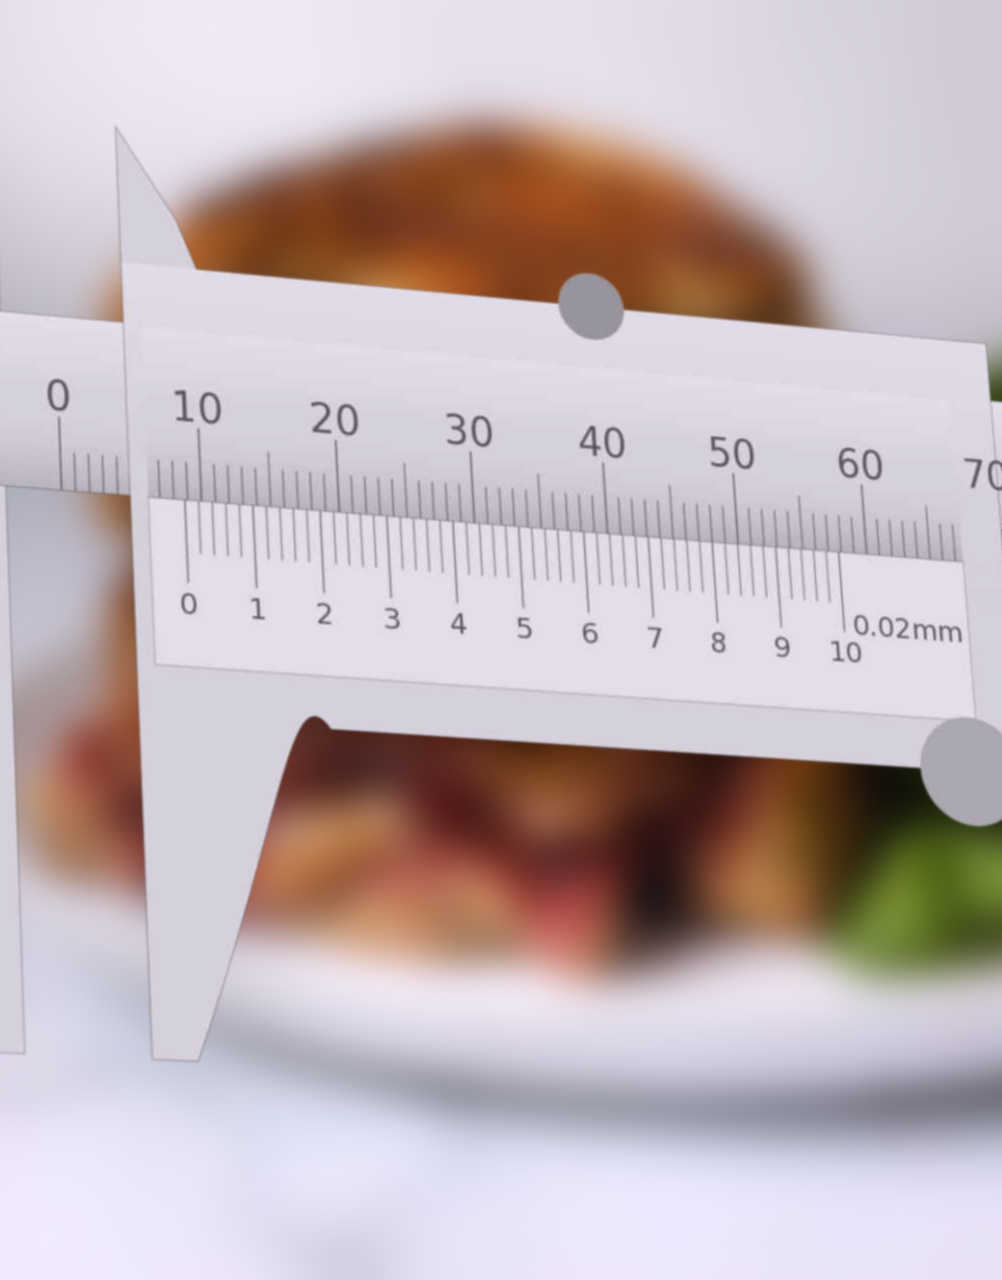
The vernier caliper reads 8.8 mm
